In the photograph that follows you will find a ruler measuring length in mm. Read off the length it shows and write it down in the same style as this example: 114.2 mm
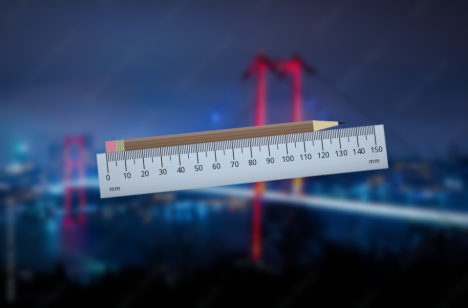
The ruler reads 135 mm
